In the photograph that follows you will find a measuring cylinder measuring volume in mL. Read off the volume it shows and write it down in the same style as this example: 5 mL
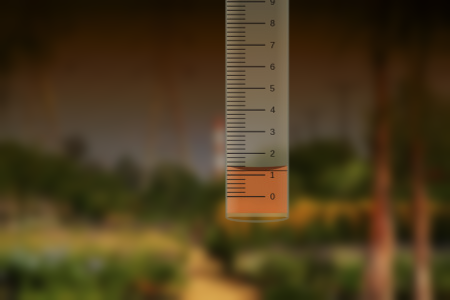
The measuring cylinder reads 1.2 mL
